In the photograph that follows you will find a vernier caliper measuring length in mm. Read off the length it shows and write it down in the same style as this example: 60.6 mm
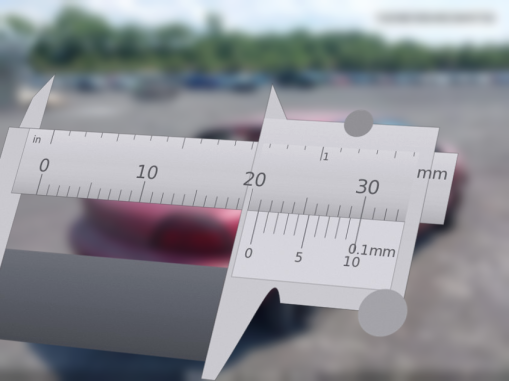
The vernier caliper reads 21.0 mm
